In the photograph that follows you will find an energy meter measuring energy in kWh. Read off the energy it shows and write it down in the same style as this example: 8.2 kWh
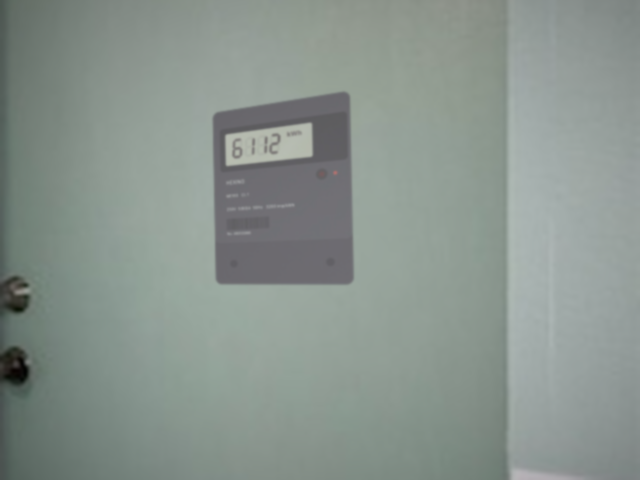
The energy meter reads 6112 kWh
